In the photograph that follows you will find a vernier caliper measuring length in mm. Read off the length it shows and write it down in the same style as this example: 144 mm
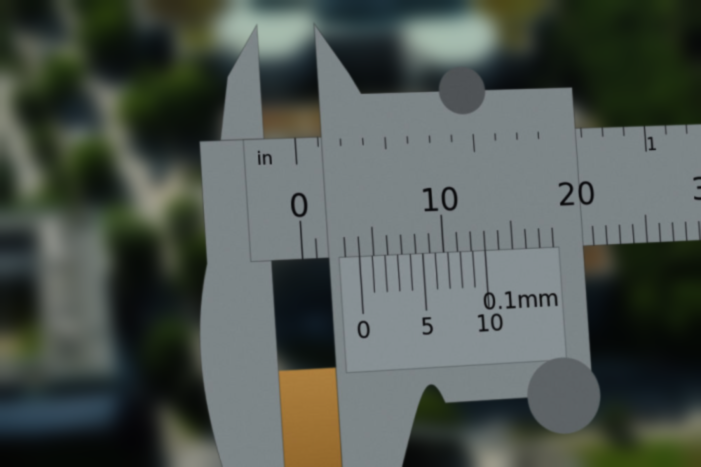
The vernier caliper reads 4.0 mm
